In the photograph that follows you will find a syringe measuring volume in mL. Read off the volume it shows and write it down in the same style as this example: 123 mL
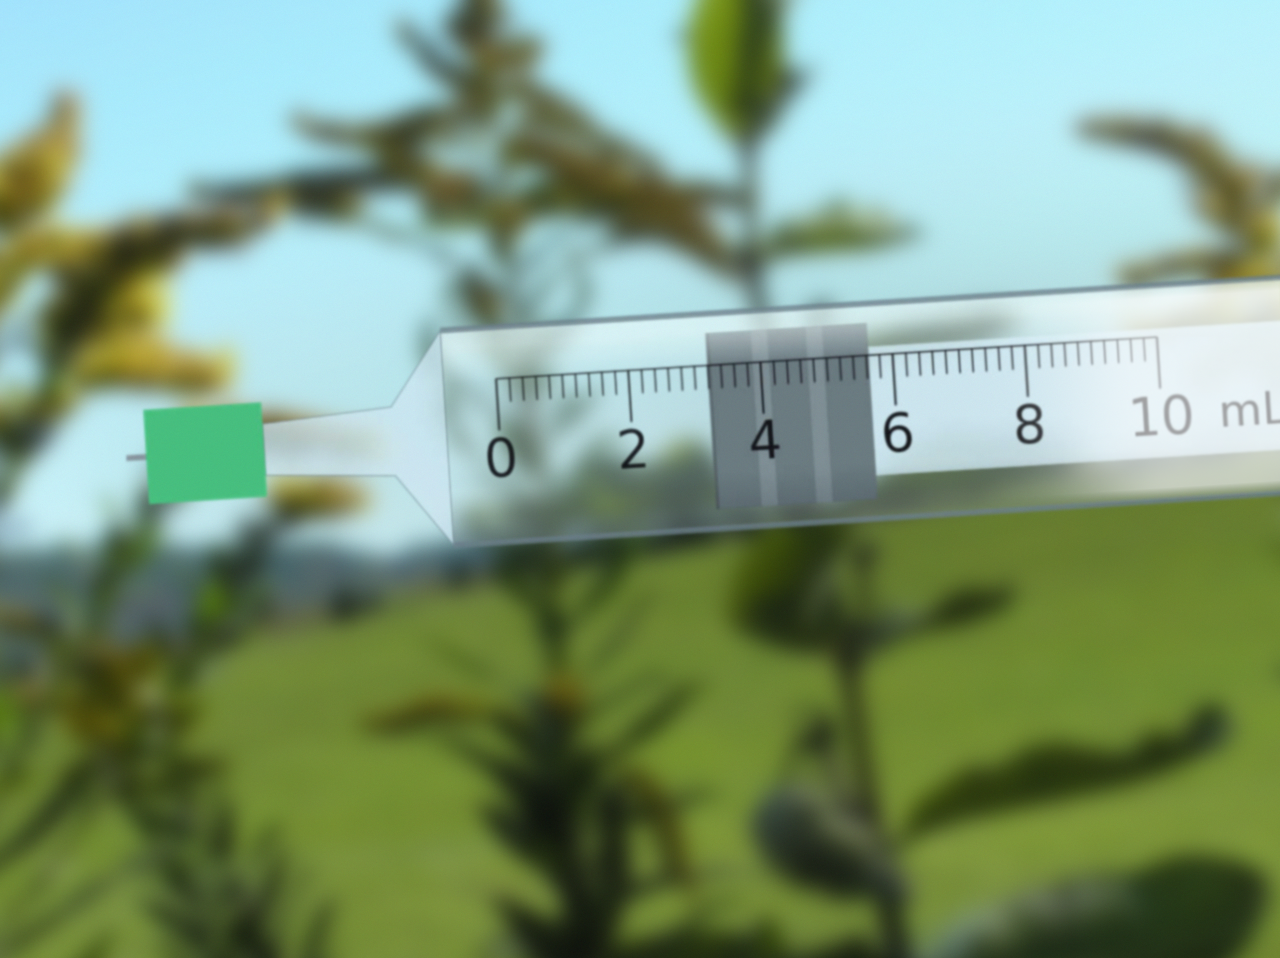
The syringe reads 3.2 mL
